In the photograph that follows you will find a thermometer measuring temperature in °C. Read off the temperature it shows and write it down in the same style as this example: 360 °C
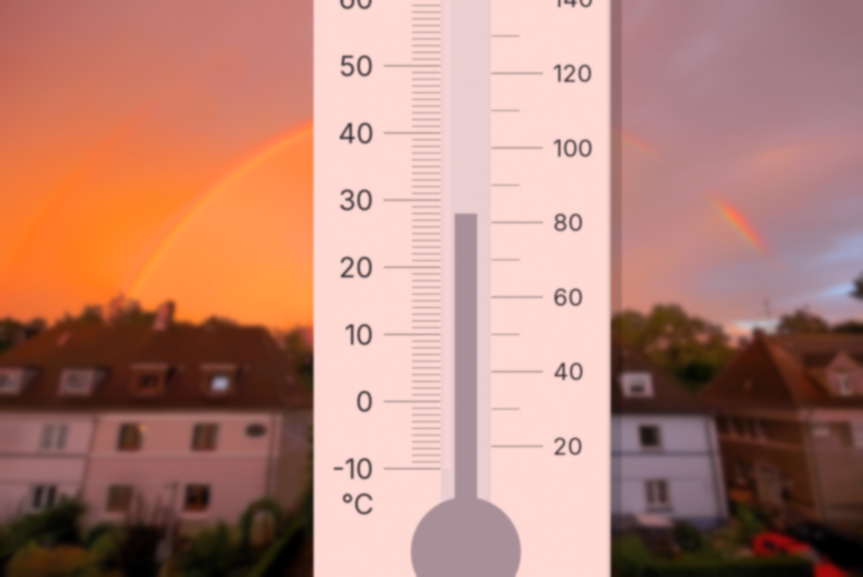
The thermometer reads 28 °C
